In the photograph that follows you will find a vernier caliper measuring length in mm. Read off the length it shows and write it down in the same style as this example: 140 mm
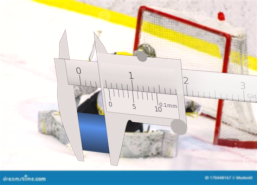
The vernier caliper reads 5.4 mm
